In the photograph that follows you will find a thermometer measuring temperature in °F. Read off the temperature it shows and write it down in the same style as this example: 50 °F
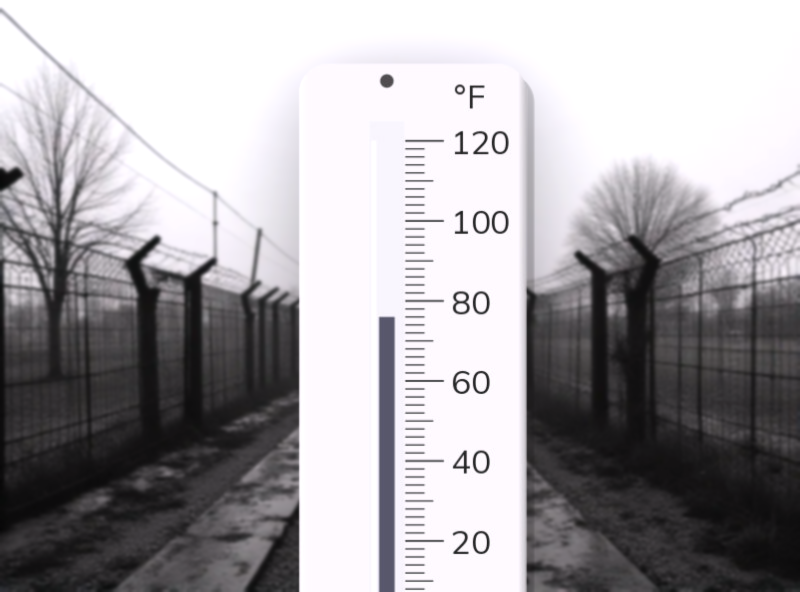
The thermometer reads 76 °F
